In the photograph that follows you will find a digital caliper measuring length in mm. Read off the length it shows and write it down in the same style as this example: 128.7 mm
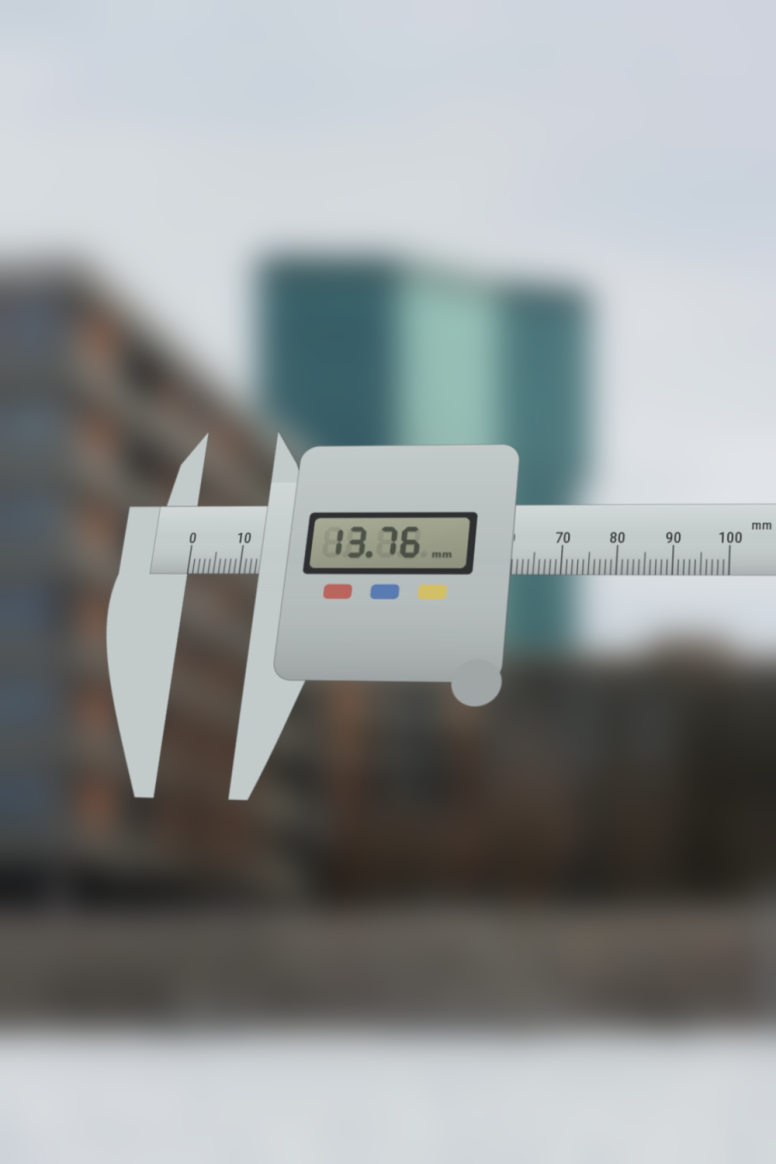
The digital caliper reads 13.76 mm
